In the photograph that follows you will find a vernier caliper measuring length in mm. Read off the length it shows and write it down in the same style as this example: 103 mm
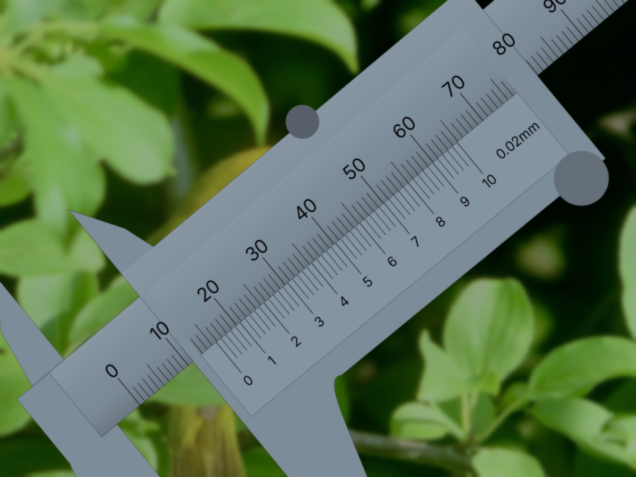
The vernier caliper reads 15.8 mm
